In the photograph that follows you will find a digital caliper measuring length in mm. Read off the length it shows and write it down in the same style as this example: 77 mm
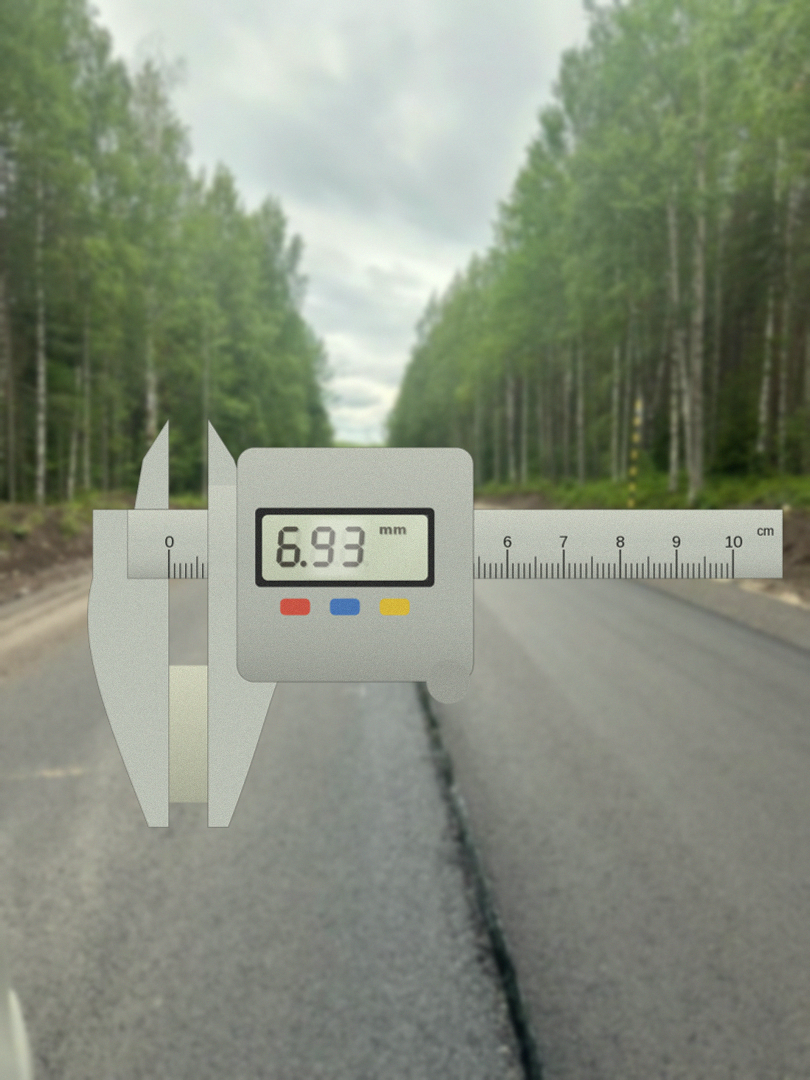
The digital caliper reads 6.93 mm
